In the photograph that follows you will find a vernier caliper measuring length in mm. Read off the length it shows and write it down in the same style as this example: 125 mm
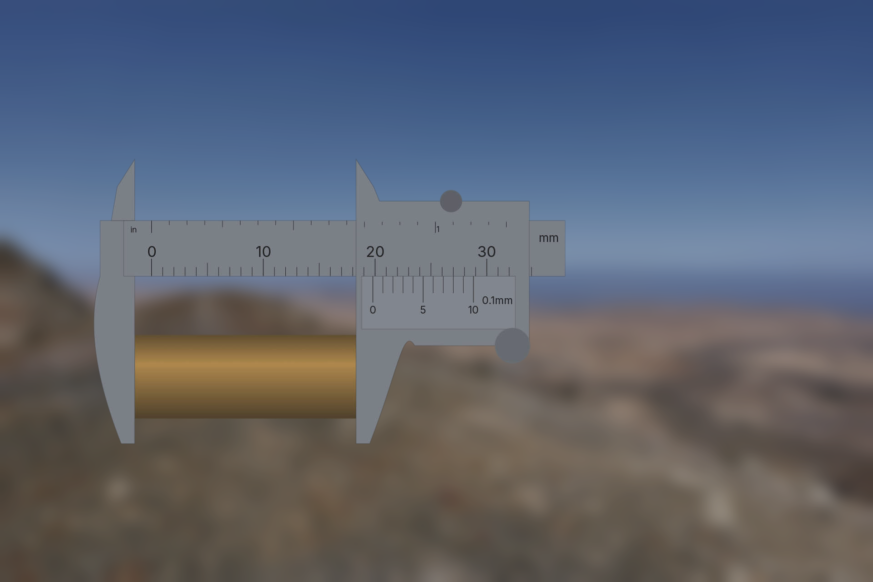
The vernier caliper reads 19.8 mm
